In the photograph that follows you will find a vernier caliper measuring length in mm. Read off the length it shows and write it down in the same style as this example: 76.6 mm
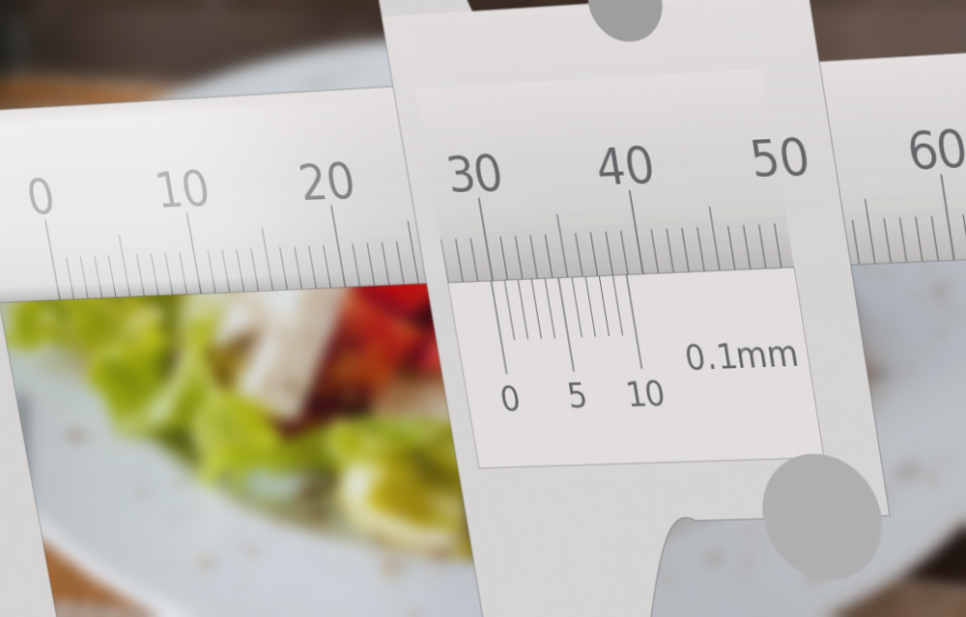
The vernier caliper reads 29.9 mm
